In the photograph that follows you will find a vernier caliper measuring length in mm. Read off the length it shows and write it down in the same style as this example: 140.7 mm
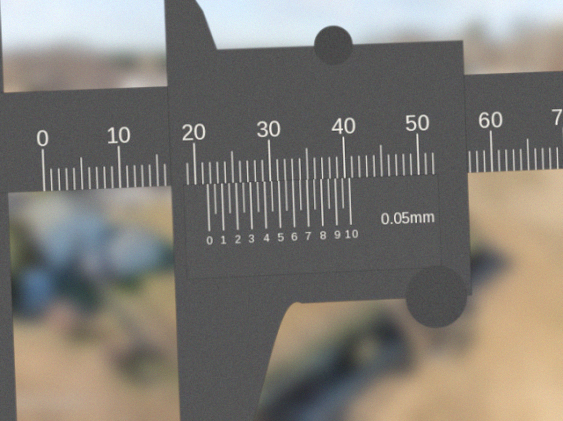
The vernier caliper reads 21.6 mm
